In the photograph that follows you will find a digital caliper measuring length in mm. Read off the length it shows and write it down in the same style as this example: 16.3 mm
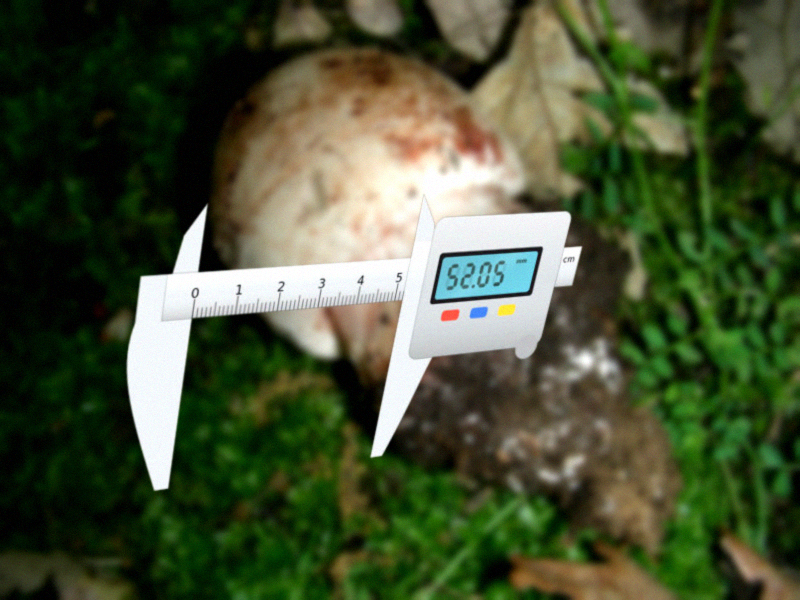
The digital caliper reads 52.05 mm
